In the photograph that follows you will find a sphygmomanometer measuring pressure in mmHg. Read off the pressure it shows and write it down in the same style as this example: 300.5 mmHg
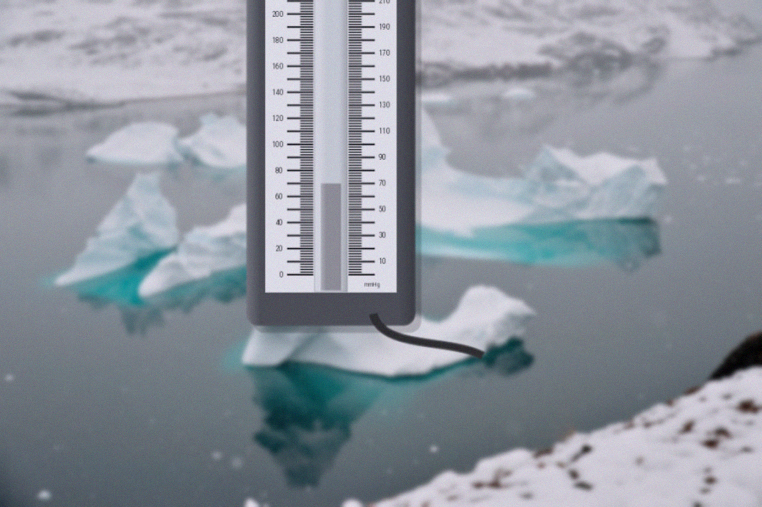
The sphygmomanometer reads 70 mmHg
